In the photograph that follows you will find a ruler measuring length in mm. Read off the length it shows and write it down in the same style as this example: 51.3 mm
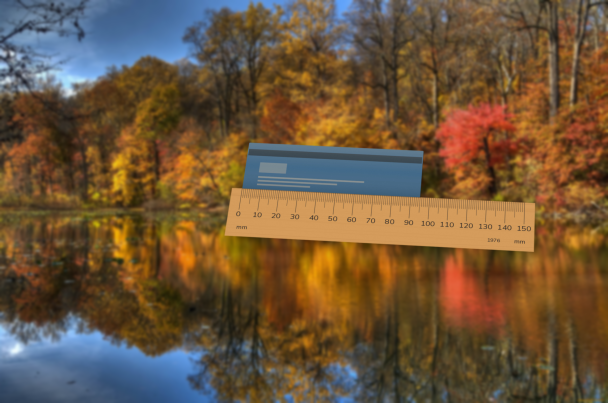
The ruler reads 95 mm
